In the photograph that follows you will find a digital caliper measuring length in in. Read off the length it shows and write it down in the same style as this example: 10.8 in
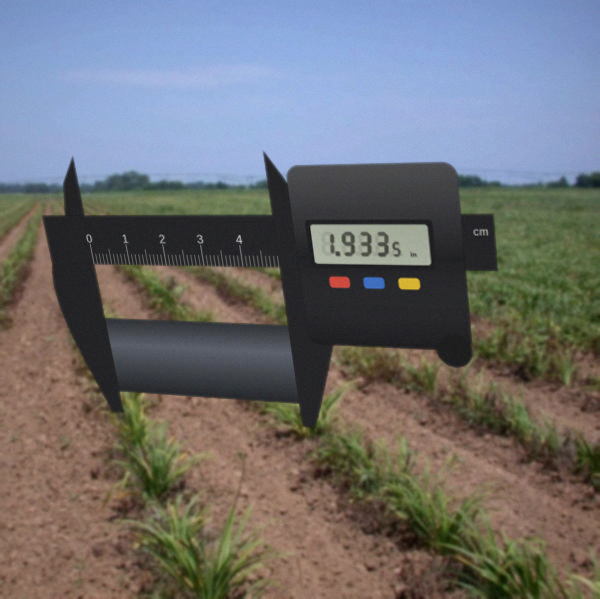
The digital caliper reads 1.9335 in
